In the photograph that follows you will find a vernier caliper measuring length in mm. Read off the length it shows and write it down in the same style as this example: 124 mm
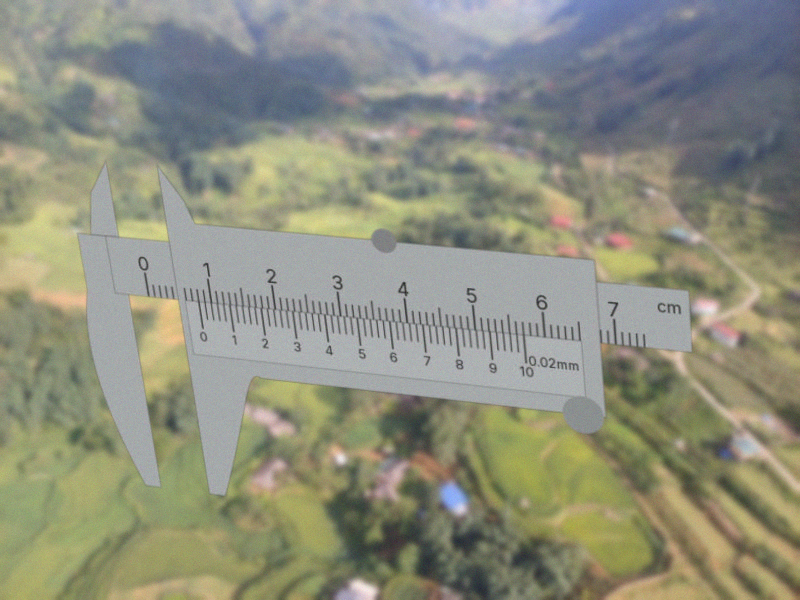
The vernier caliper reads 8.0 mm
